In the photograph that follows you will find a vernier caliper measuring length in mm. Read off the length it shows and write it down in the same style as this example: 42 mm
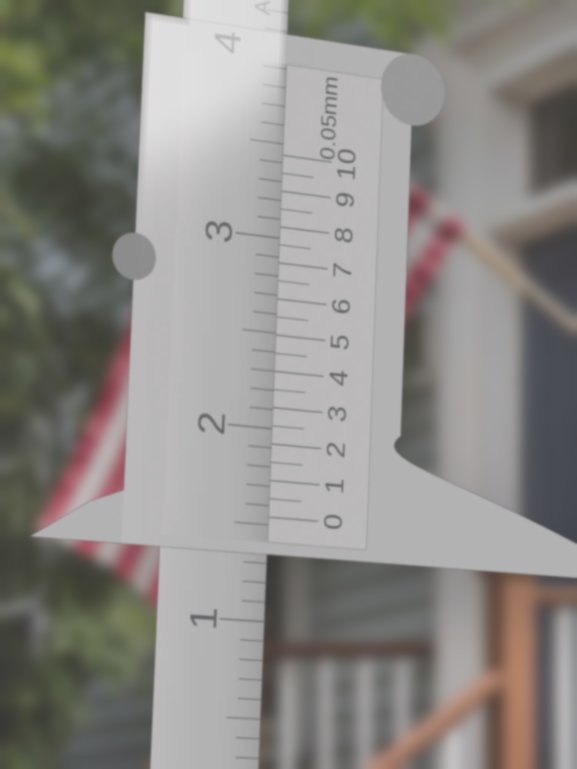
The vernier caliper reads 15.4 mm
